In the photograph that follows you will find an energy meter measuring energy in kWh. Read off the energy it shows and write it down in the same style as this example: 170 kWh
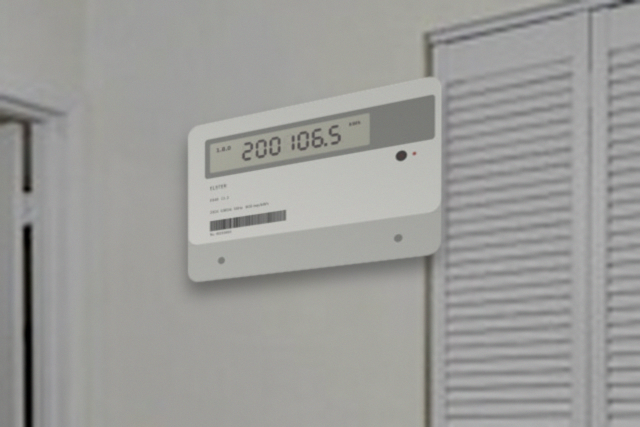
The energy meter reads 200106.5 kWh
